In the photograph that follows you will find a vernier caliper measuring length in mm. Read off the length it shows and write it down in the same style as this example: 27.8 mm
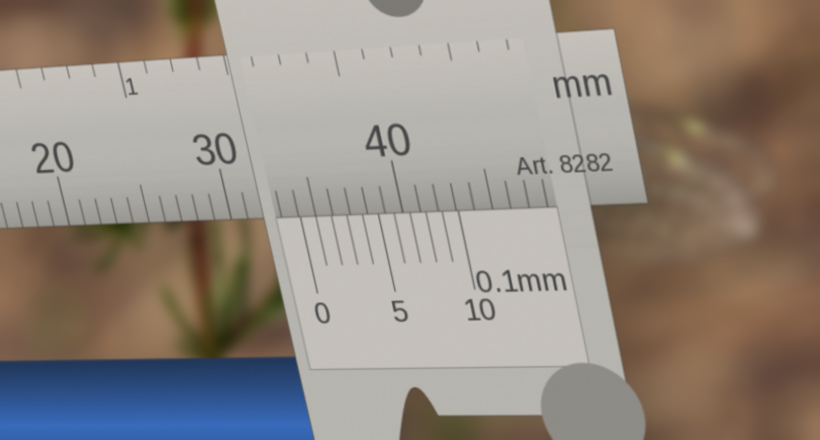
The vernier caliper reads 34.1 mm
